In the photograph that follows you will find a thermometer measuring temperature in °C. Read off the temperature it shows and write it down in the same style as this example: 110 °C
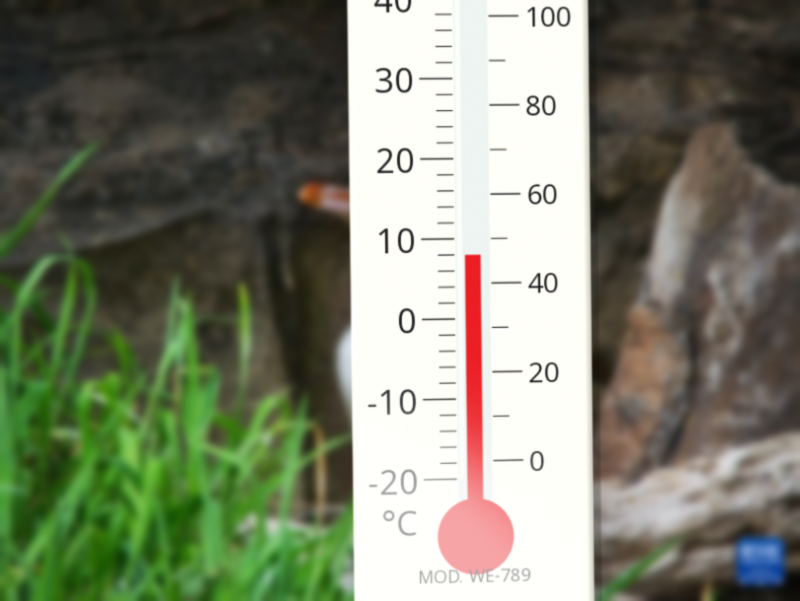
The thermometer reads 8 °C
